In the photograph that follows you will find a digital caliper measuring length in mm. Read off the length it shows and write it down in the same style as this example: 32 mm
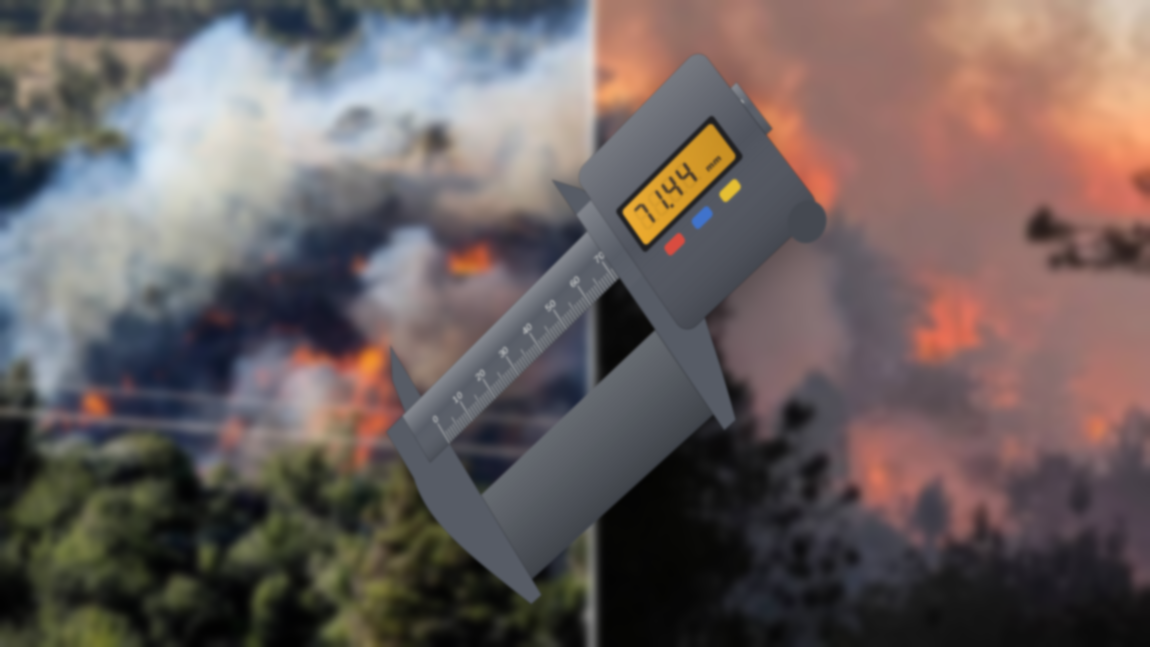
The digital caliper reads 71.44 mm
